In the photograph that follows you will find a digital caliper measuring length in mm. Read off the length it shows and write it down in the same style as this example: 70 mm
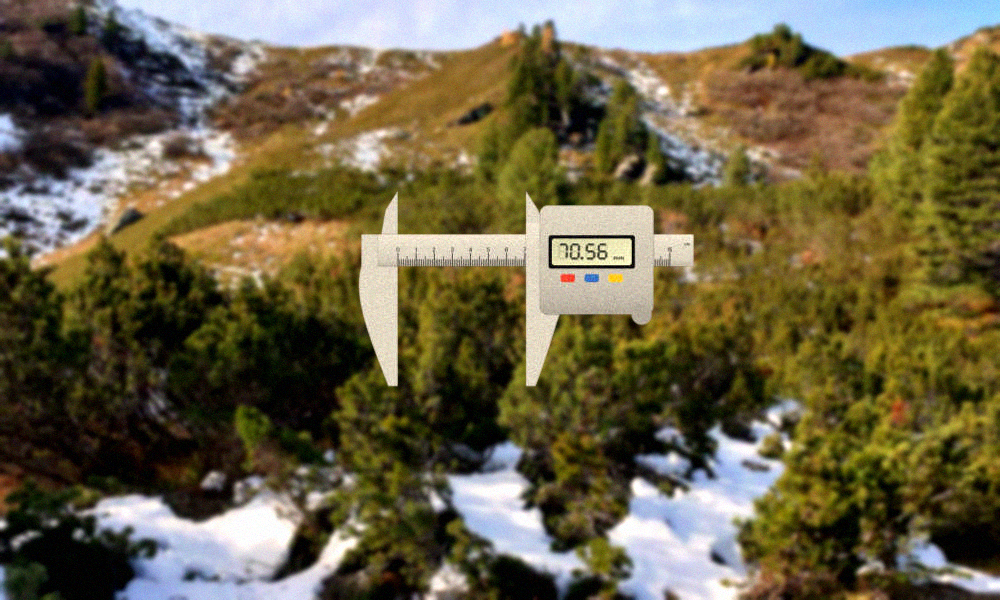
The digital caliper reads 70.56 mm
